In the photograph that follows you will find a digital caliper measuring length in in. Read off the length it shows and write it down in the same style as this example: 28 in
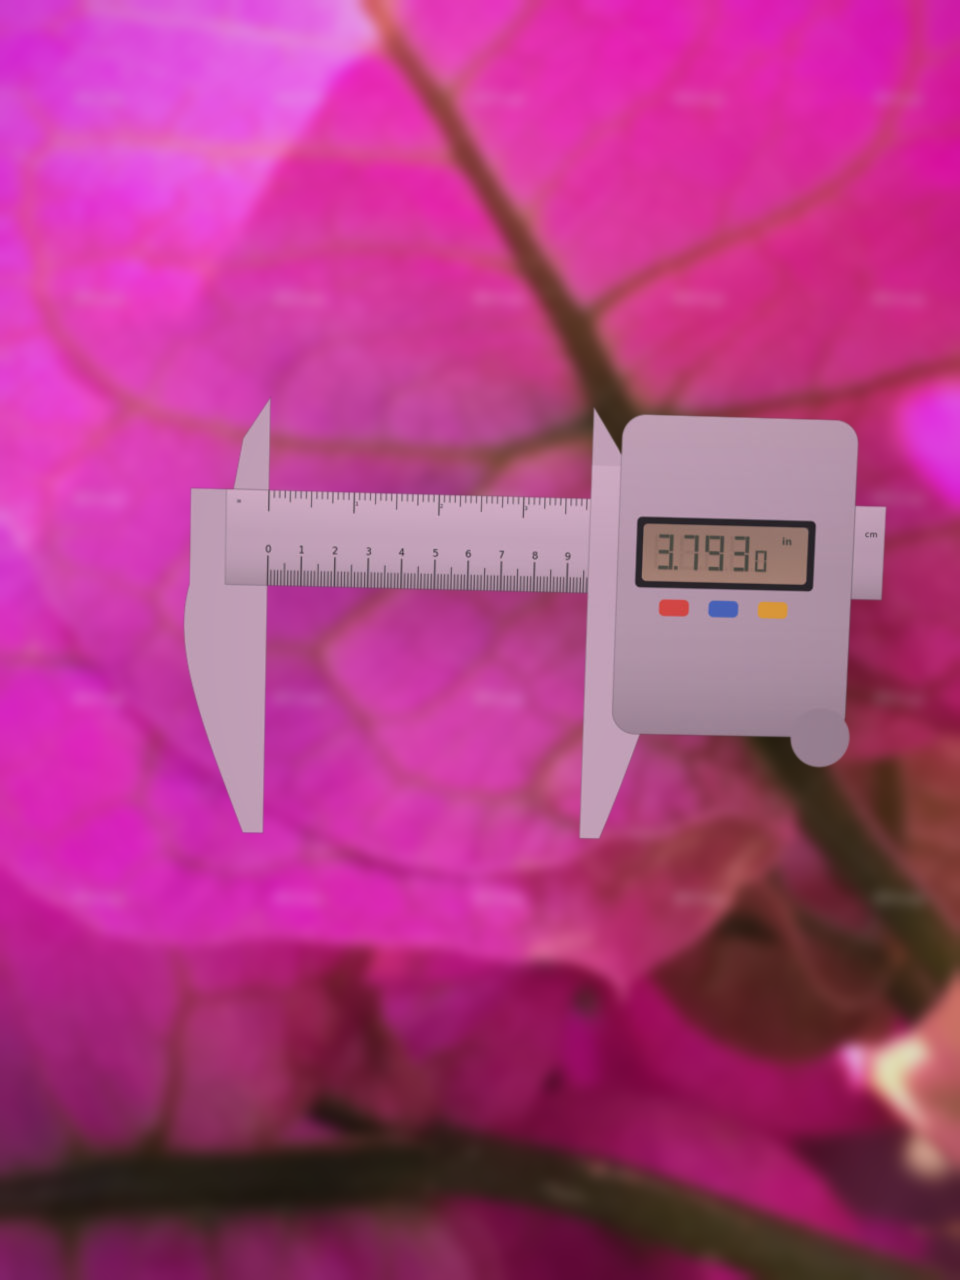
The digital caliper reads 3.7930 in
